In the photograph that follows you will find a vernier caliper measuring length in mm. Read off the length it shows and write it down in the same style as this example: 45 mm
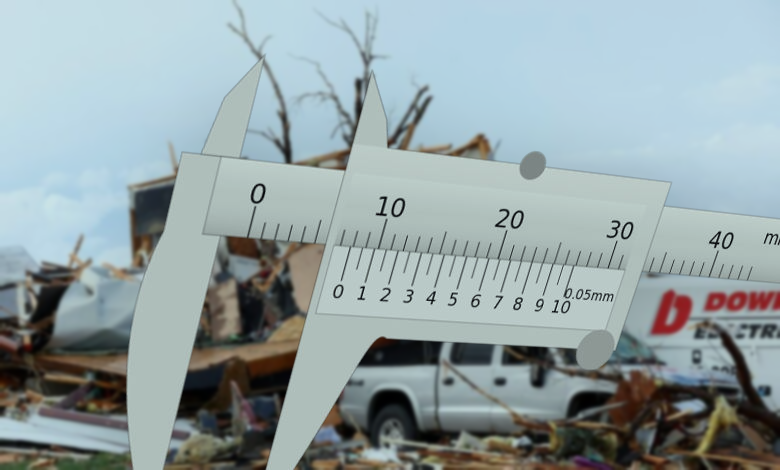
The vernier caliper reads 7.8 mm
